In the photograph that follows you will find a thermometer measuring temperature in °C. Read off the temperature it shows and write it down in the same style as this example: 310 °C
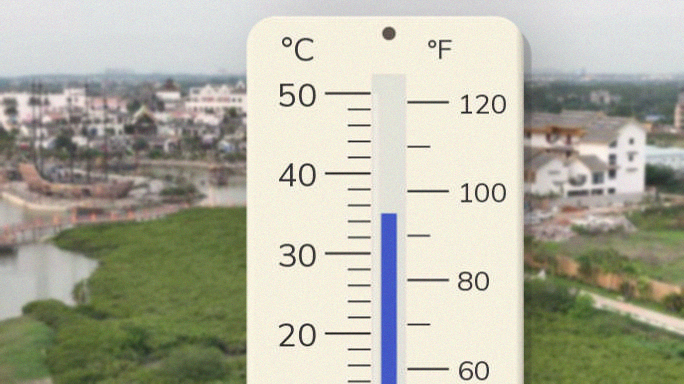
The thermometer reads 35 °C
